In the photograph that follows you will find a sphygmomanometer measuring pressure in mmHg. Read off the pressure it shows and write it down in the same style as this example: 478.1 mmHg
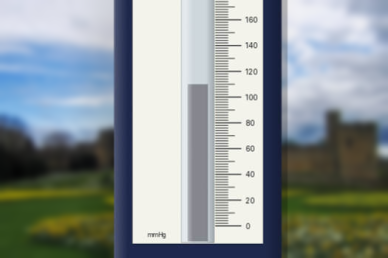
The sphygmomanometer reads 110 mmHg
